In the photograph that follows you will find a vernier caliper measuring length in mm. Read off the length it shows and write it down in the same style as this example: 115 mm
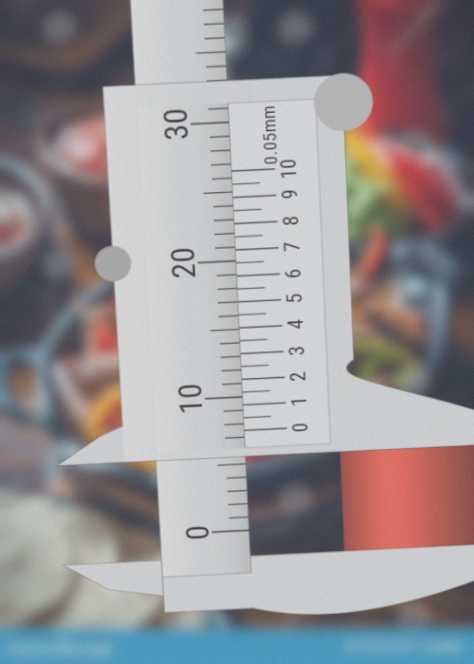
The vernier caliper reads 7.5 mm
